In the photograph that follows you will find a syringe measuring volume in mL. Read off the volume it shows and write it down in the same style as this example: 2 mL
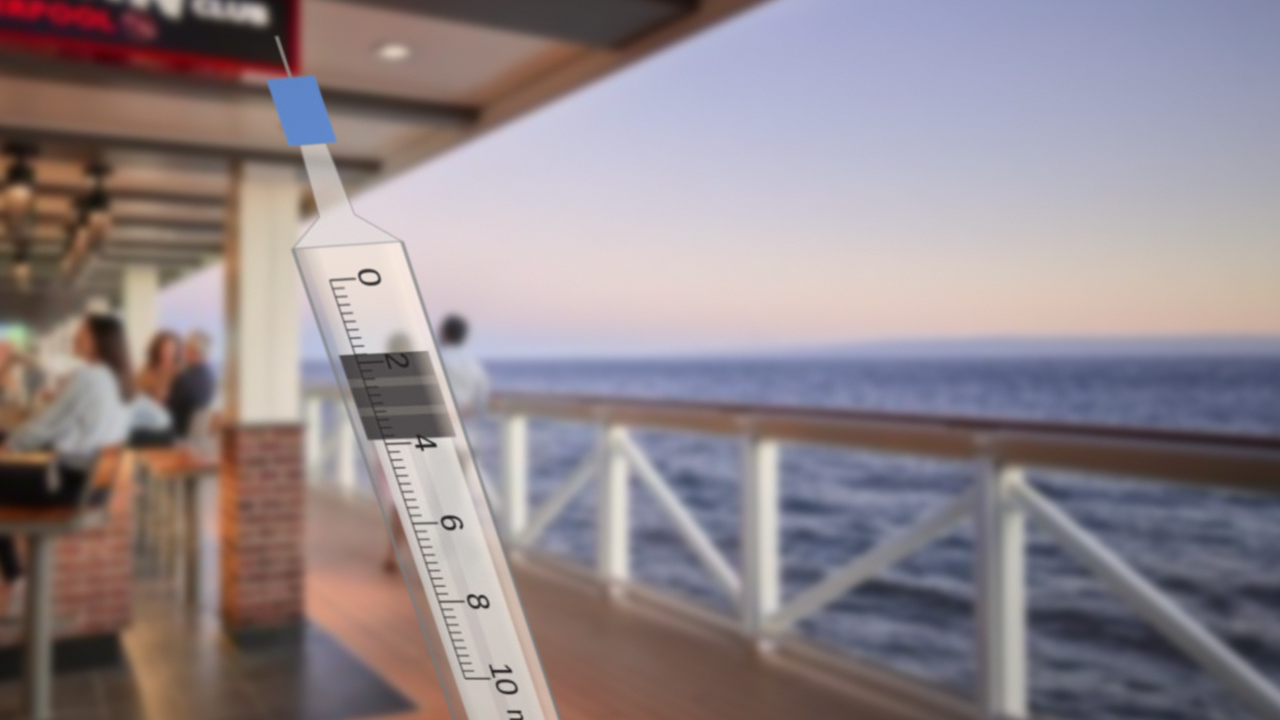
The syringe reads 1.8 mL
